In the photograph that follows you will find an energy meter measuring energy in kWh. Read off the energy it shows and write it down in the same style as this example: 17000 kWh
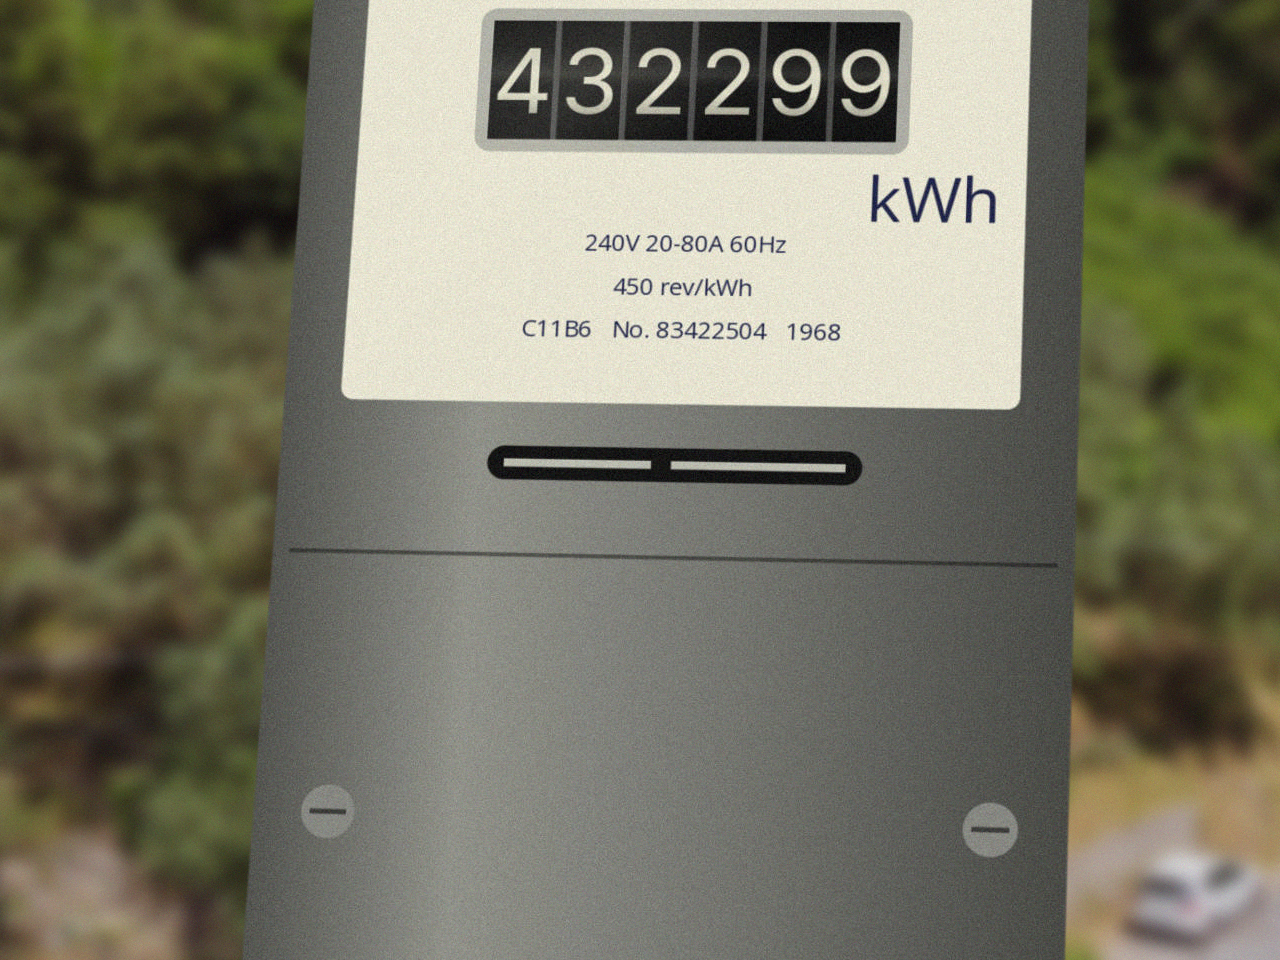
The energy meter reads 432299 kWh
